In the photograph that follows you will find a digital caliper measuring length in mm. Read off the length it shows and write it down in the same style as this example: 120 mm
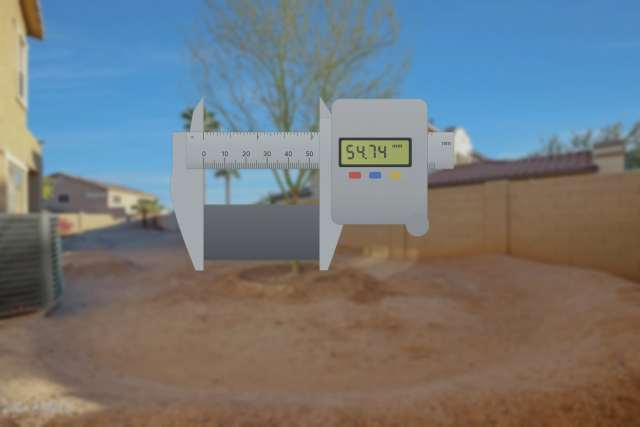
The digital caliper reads 54.74 mm
